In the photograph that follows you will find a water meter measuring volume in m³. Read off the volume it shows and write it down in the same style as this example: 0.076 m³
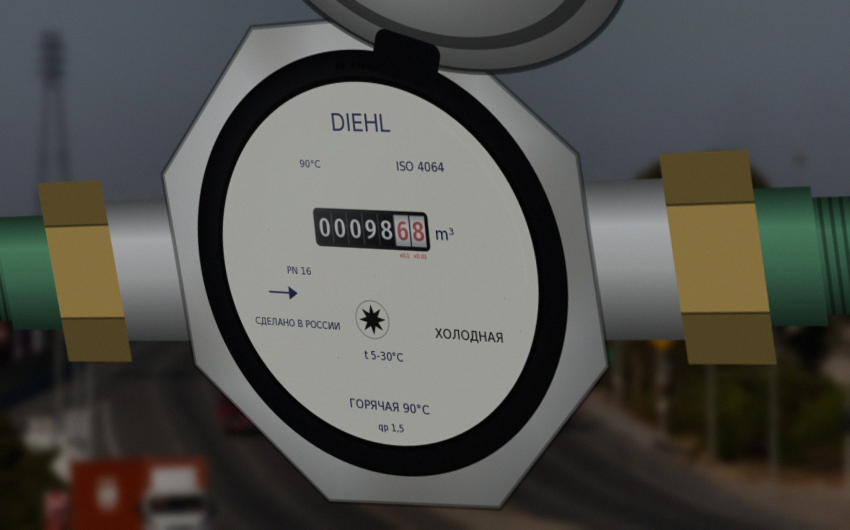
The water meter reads 98.68 m³
